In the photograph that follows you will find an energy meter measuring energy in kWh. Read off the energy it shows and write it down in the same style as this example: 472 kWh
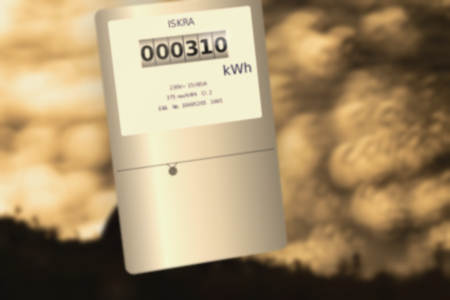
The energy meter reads 310 kWh
